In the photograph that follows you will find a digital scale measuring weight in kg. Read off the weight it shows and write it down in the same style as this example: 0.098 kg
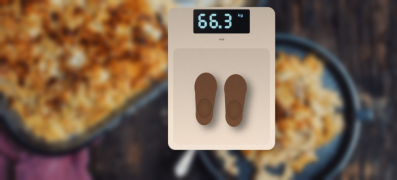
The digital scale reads 66.3 kg
